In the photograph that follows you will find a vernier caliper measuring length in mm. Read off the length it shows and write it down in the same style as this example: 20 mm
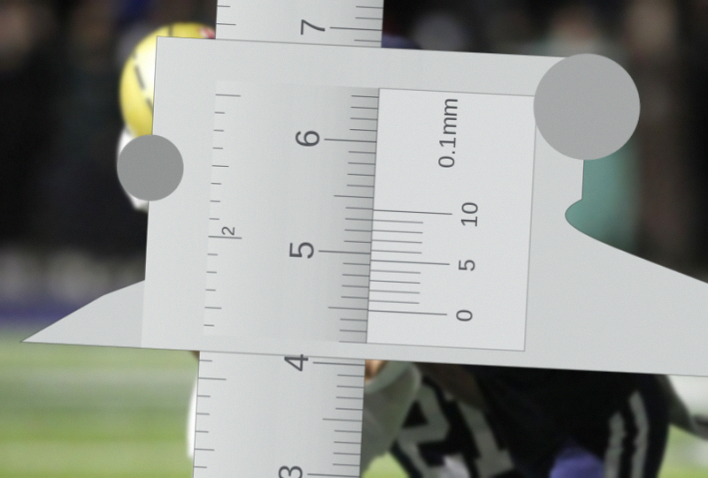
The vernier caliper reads 44.9 mm
